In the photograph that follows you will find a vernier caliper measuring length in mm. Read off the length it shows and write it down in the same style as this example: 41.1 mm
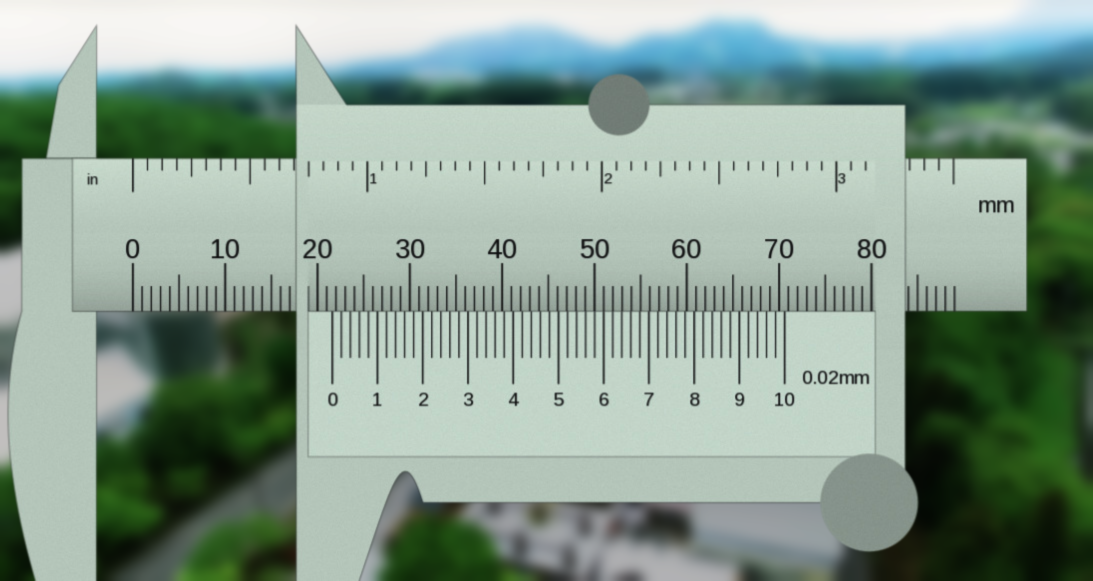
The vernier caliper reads 21.6 mm
